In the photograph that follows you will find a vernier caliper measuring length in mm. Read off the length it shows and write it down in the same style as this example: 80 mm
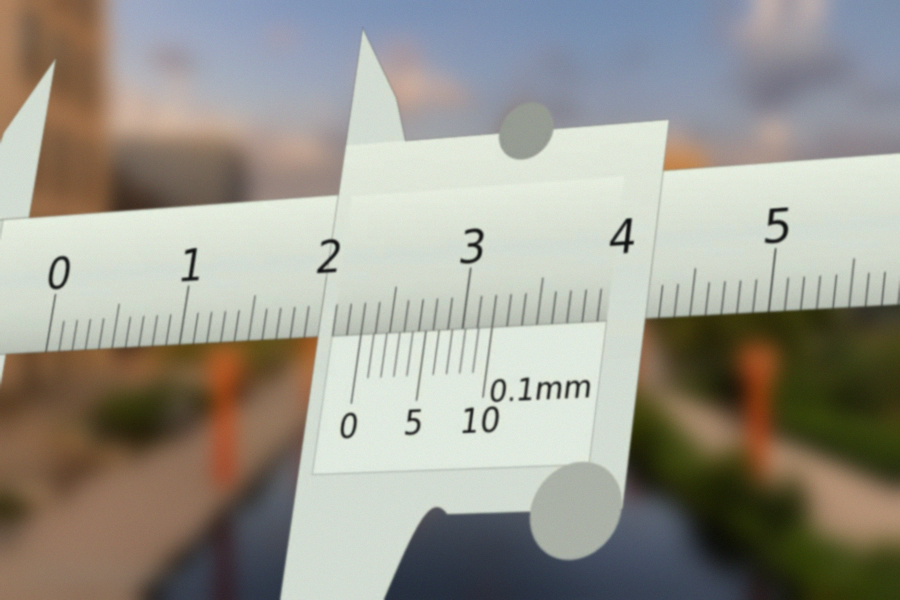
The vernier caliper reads 23.0 mm
